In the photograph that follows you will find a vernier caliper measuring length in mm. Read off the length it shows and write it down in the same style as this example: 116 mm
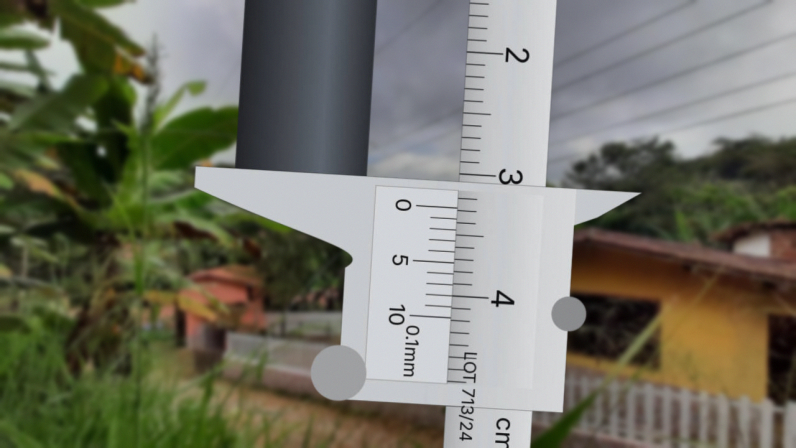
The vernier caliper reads 32.8 mm
